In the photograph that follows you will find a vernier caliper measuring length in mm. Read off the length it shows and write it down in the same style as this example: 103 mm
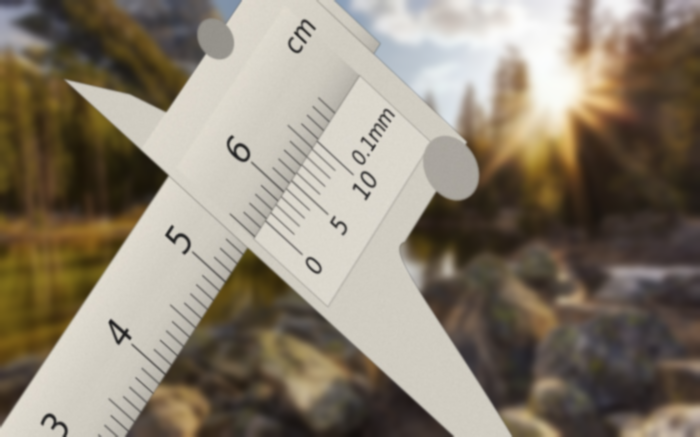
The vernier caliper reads 56.8 mm
